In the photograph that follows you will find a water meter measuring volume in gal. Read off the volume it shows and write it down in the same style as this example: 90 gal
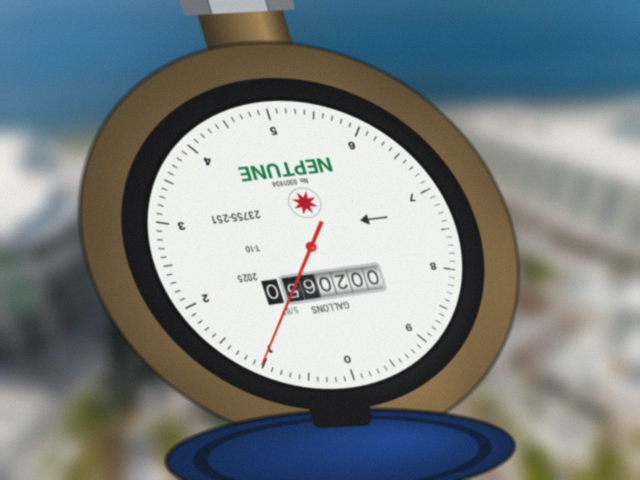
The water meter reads 20651.0 gal
